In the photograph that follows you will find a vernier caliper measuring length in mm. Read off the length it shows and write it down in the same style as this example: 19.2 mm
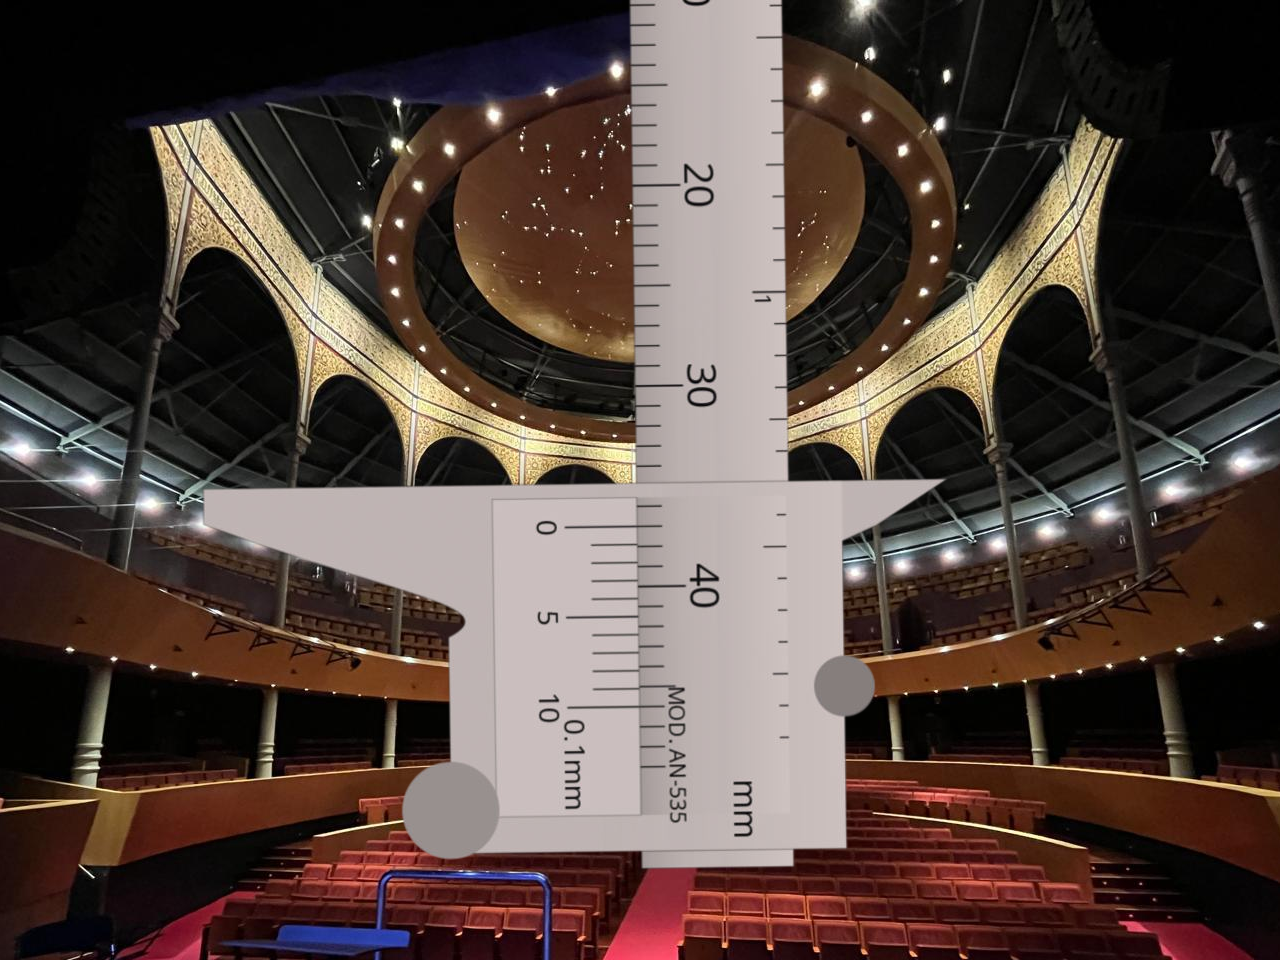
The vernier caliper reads 37.0 mm
